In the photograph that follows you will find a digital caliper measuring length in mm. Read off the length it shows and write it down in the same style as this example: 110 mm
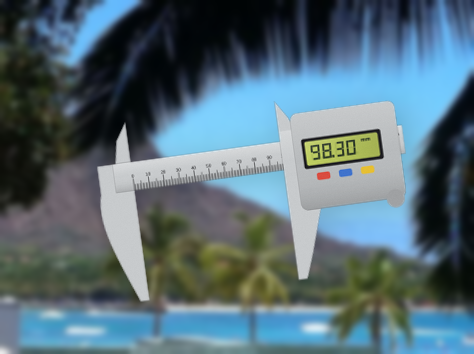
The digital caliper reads 98.30 mm
